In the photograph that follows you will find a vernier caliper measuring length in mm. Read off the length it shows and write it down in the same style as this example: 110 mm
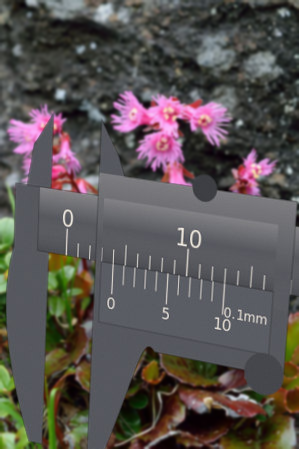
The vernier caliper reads 4.0 mm
